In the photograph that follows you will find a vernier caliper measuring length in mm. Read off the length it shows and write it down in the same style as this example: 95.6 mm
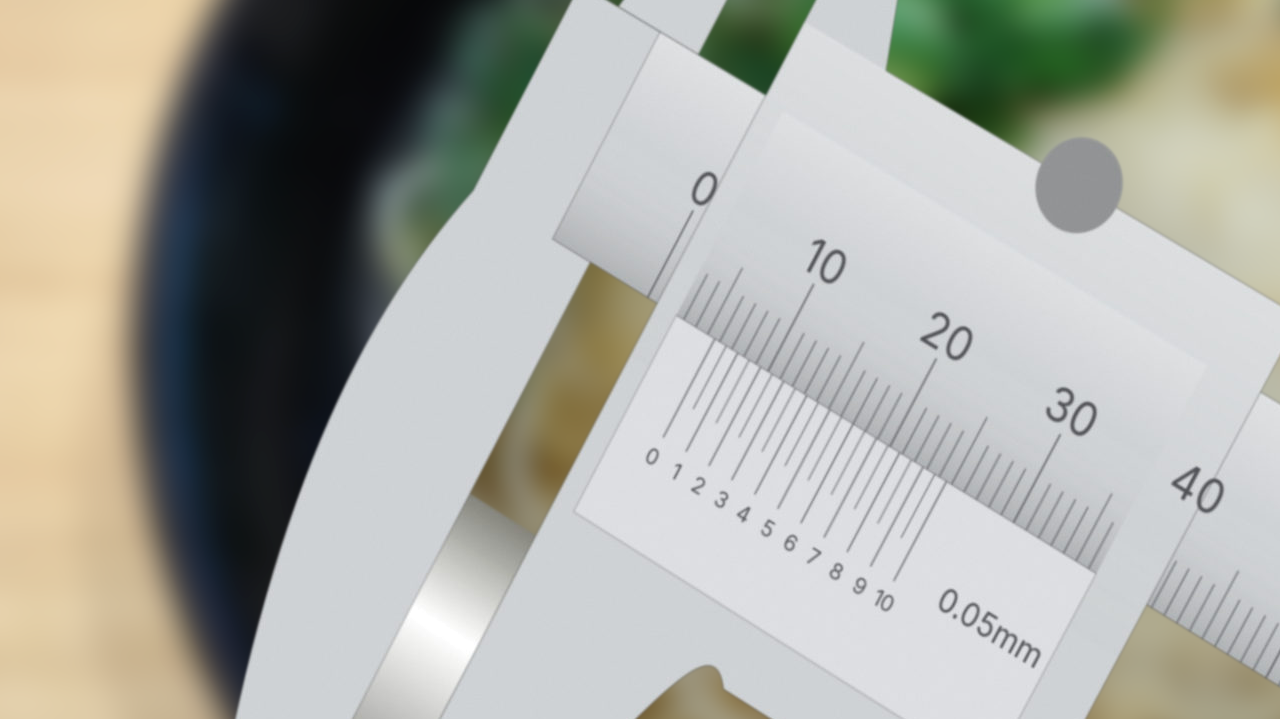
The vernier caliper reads 5.6 mm
